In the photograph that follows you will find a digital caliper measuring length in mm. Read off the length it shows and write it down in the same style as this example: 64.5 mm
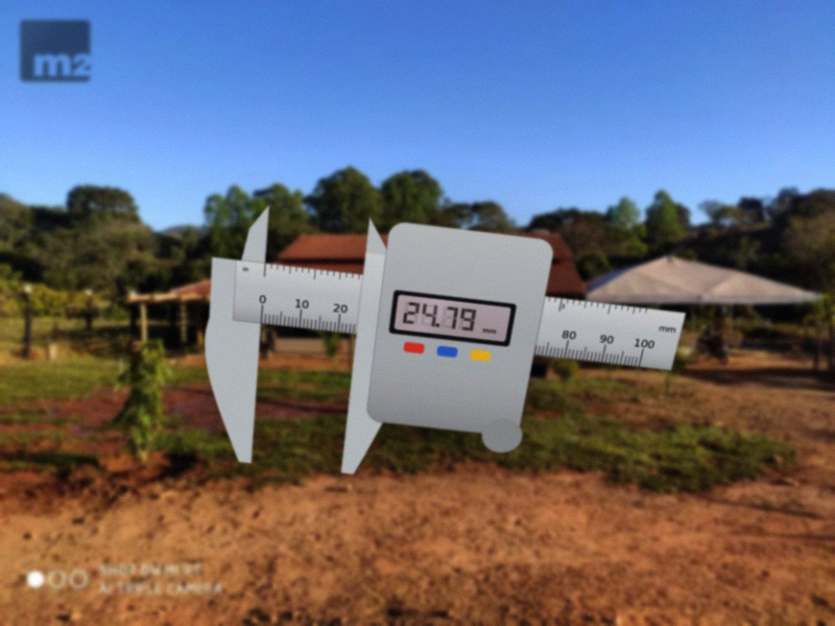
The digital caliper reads 24.79 mm
